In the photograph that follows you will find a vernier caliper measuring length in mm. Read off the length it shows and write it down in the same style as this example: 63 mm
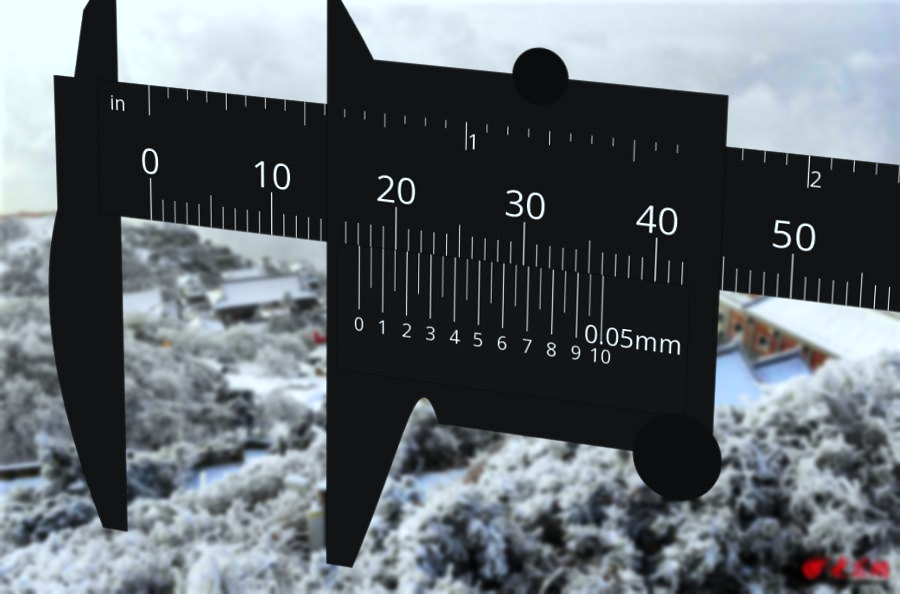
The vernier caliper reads 17.1 mm
